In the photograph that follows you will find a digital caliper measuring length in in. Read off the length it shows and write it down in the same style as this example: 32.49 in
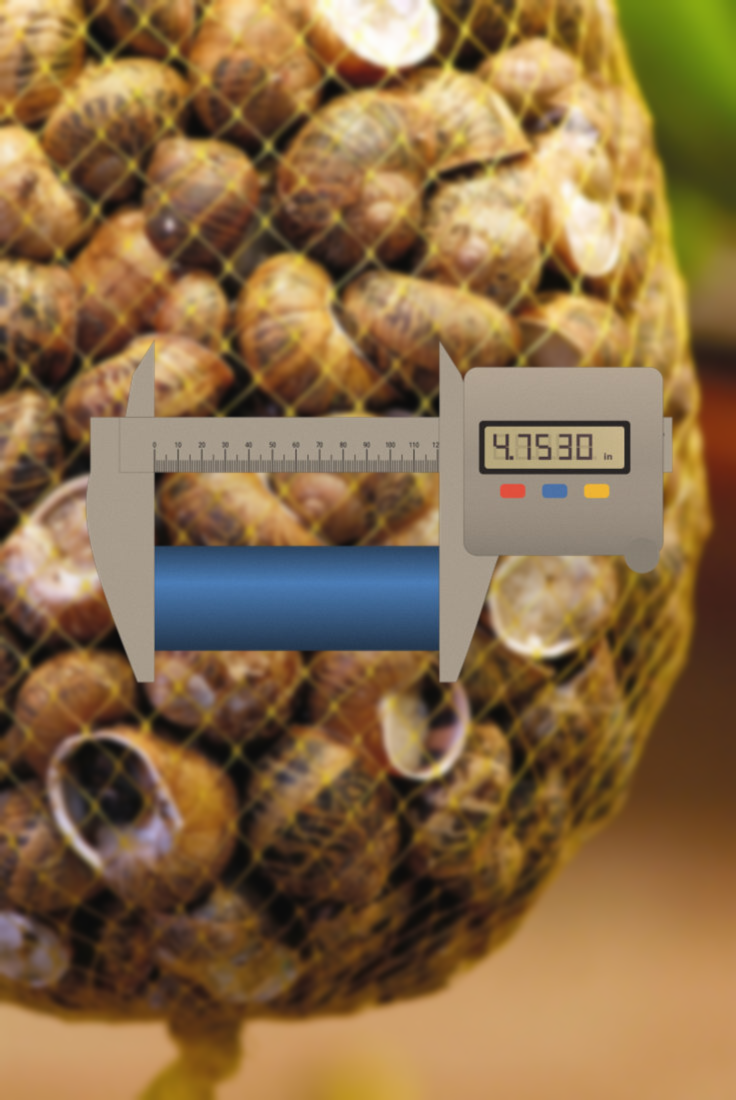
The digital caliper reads 4.7530 in
